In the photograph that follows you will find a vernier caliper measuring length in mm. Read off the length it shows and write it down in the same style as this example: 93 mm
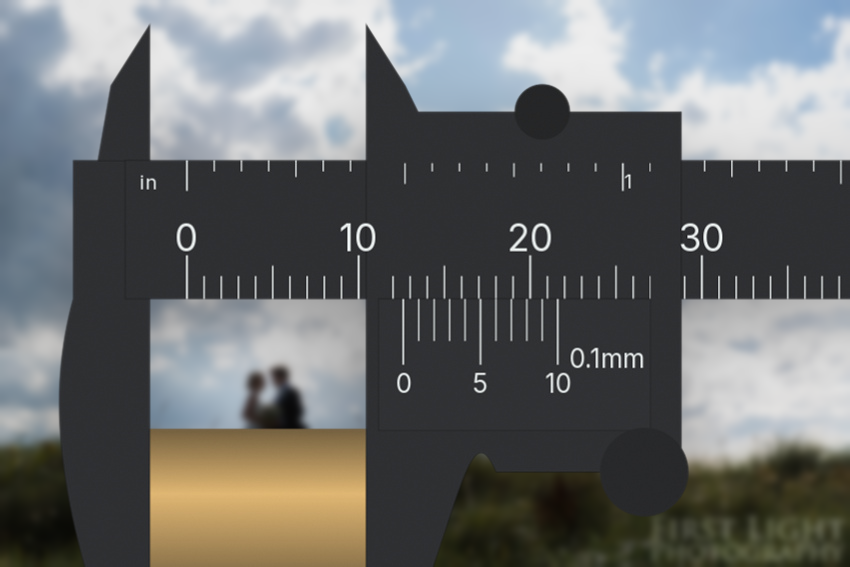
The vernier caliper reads 12.6 mm
